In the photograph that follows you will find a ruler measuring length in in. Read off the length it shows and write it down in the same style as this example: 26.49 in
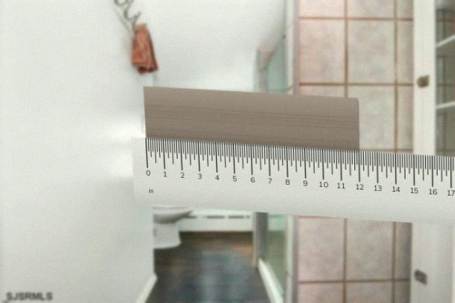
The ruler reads 12 in
